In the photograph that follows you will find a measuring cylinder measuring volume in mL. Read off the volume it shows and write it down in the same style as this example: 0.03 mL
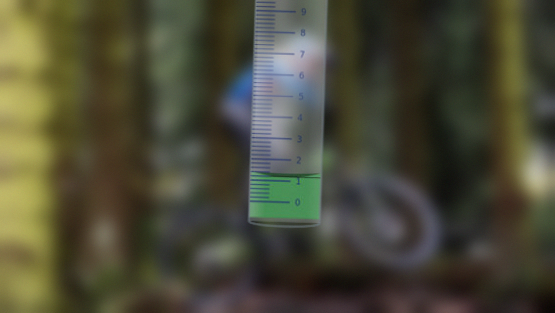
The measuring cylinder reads 1.2 mL
